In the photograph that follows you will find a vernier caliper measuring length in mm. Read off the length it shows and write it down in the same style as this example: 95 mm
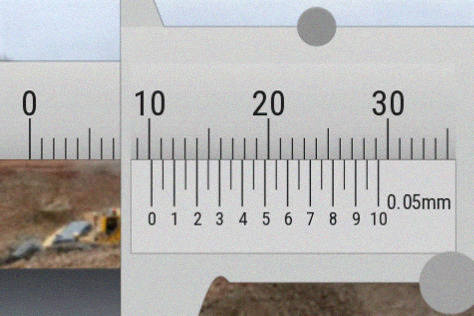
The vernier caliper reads 10.2 mm
